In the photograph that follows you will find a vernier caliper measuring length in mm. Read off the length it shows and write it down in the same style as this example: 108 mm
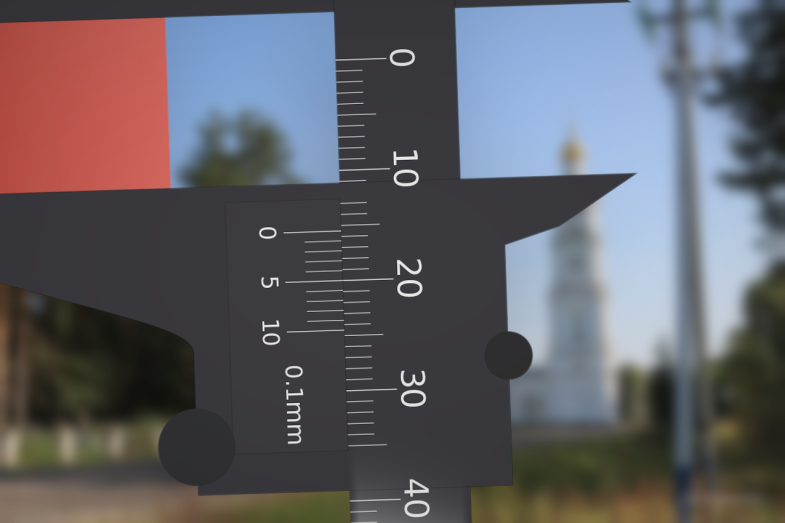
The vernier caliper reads 15.5 mm
